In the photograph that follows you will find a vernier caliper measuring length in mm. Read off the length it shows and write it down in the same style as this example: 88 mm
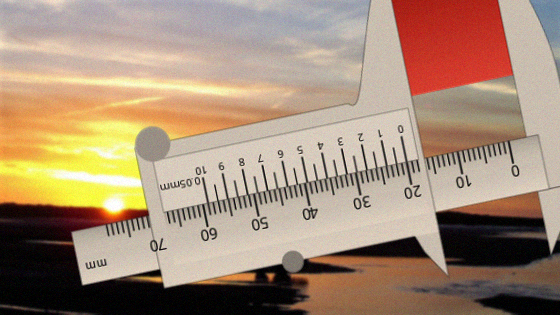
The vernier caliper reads 20.0 mm
